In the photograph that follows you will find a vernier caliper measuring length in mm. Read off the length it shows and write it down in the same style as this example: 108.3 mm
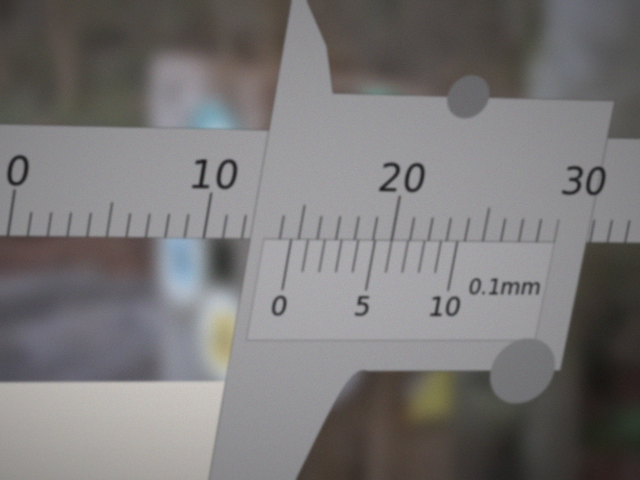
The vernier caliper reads 14.6 mm
